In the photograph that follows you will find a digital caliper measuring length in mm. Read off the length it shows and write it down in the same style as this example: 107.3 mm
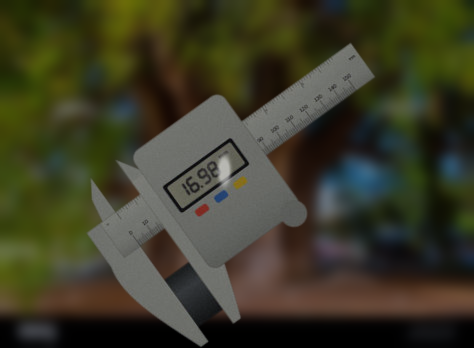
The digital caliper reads 16.98 mm
